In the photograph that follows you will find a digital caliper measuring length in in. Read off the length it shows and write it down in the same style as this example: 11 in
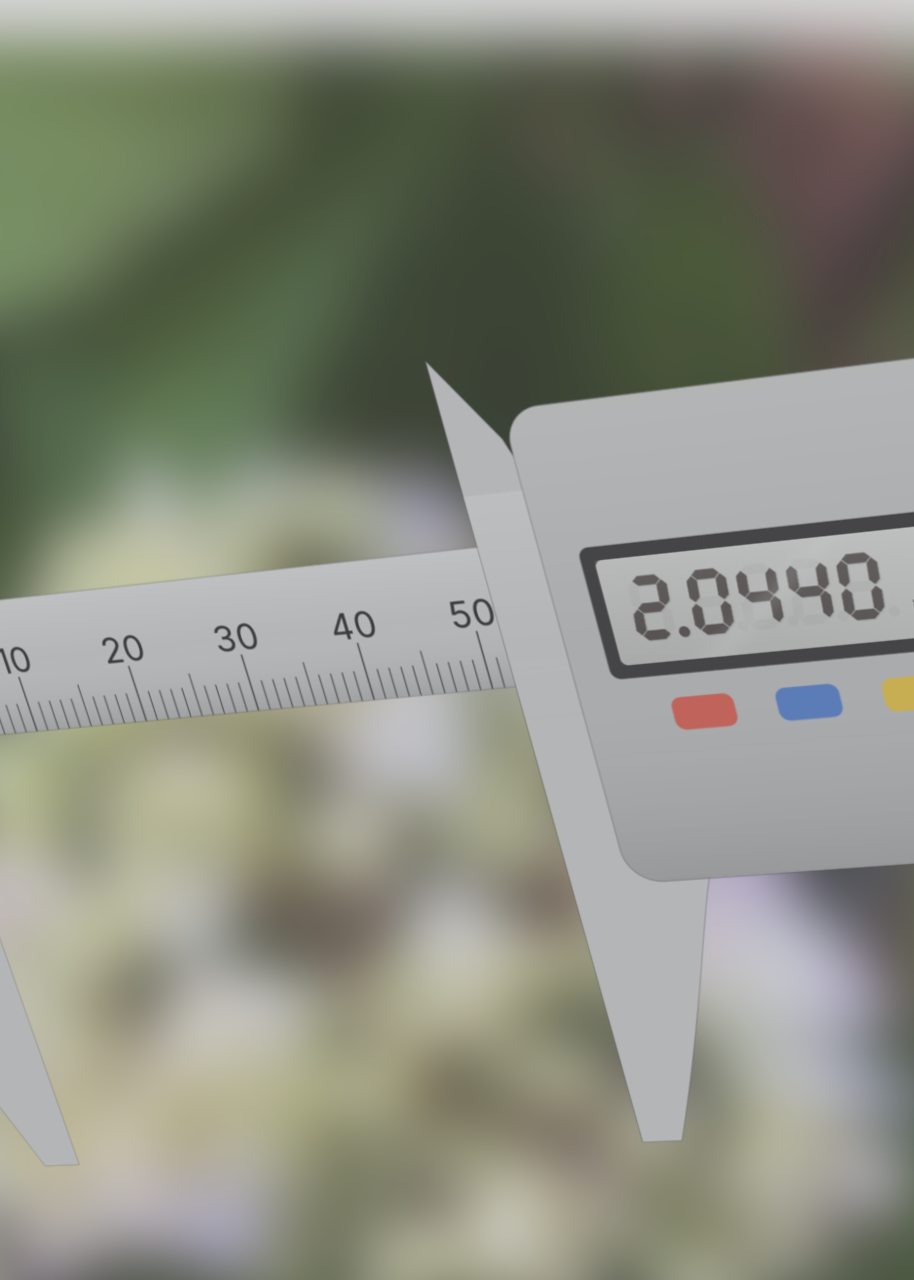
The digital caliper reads 2.0440 in
